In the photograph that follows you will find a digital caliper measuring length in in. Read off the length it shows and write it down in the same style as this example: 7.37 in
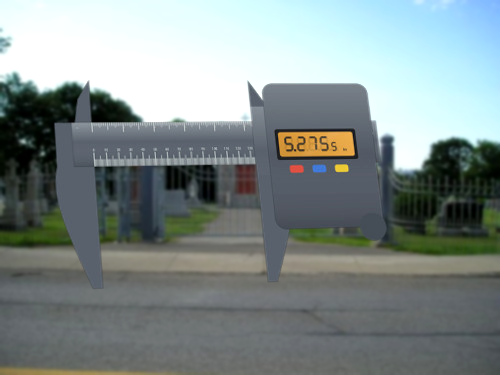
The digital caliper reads 5.2755 in
